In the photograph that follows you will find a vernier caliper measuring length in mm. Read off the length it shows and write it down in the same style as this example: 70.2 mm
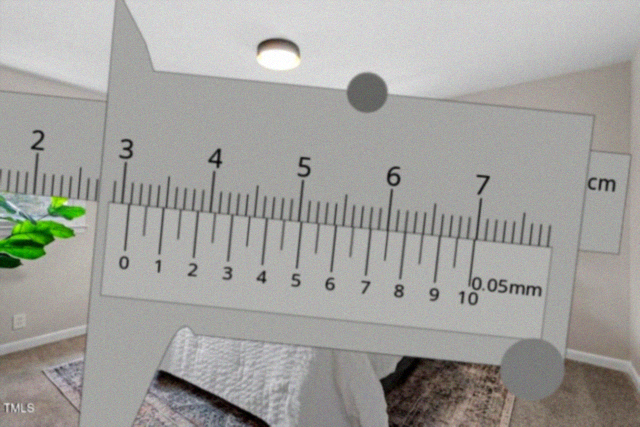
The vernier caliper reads 30.8 mm
